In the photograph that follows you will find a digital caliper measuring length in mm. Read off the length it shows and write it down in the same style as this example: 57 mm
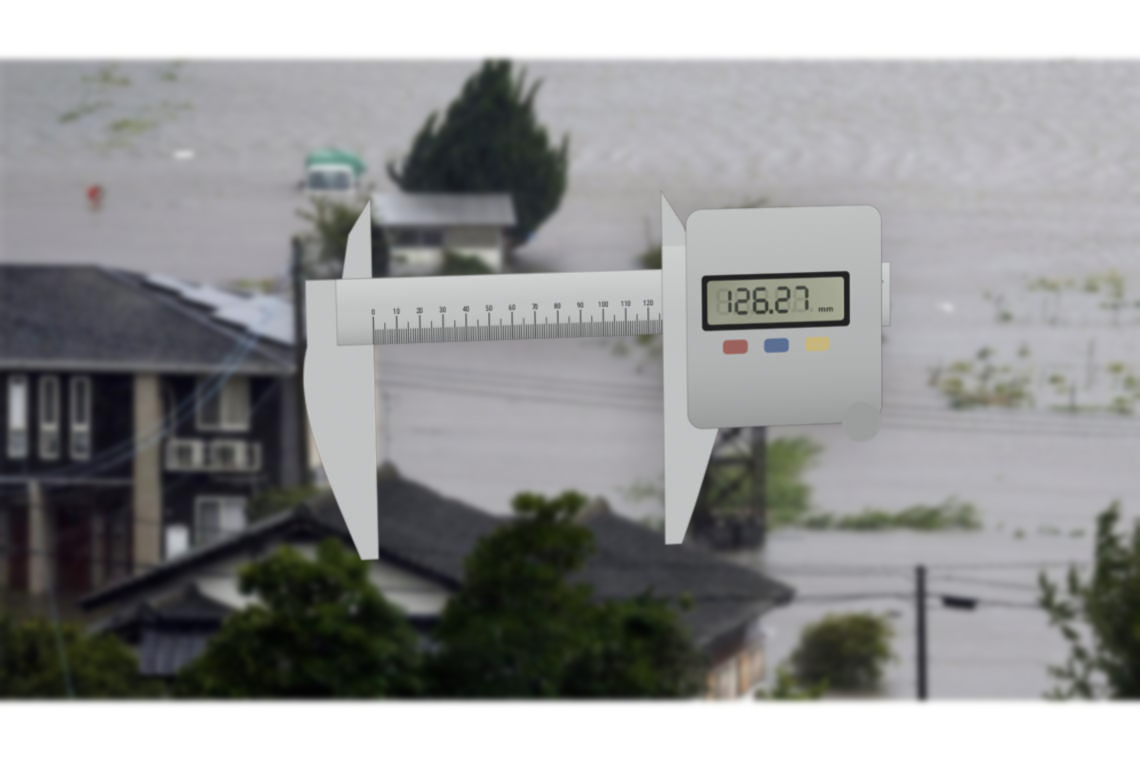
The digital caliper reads 126.27 mm
